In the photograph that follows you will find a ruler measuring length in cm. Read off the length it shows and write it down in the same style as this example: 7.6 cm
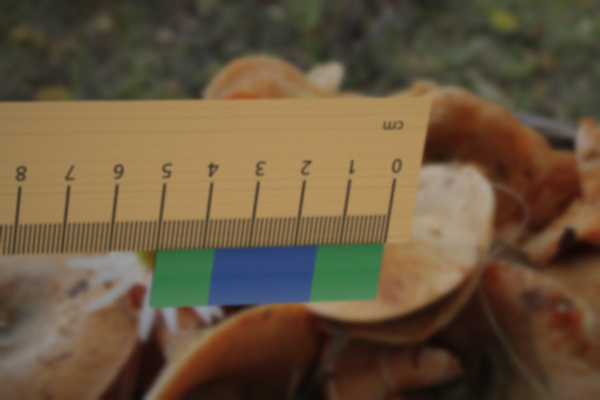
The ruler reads 5 cm
